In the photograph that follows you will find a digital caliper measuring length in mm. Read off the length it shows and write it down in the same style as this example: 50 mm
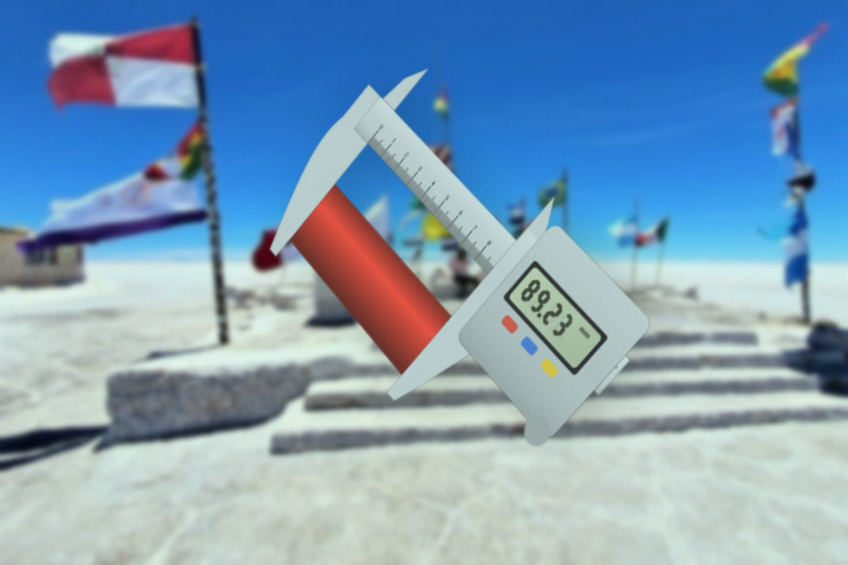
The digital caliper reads 89.23 mm
